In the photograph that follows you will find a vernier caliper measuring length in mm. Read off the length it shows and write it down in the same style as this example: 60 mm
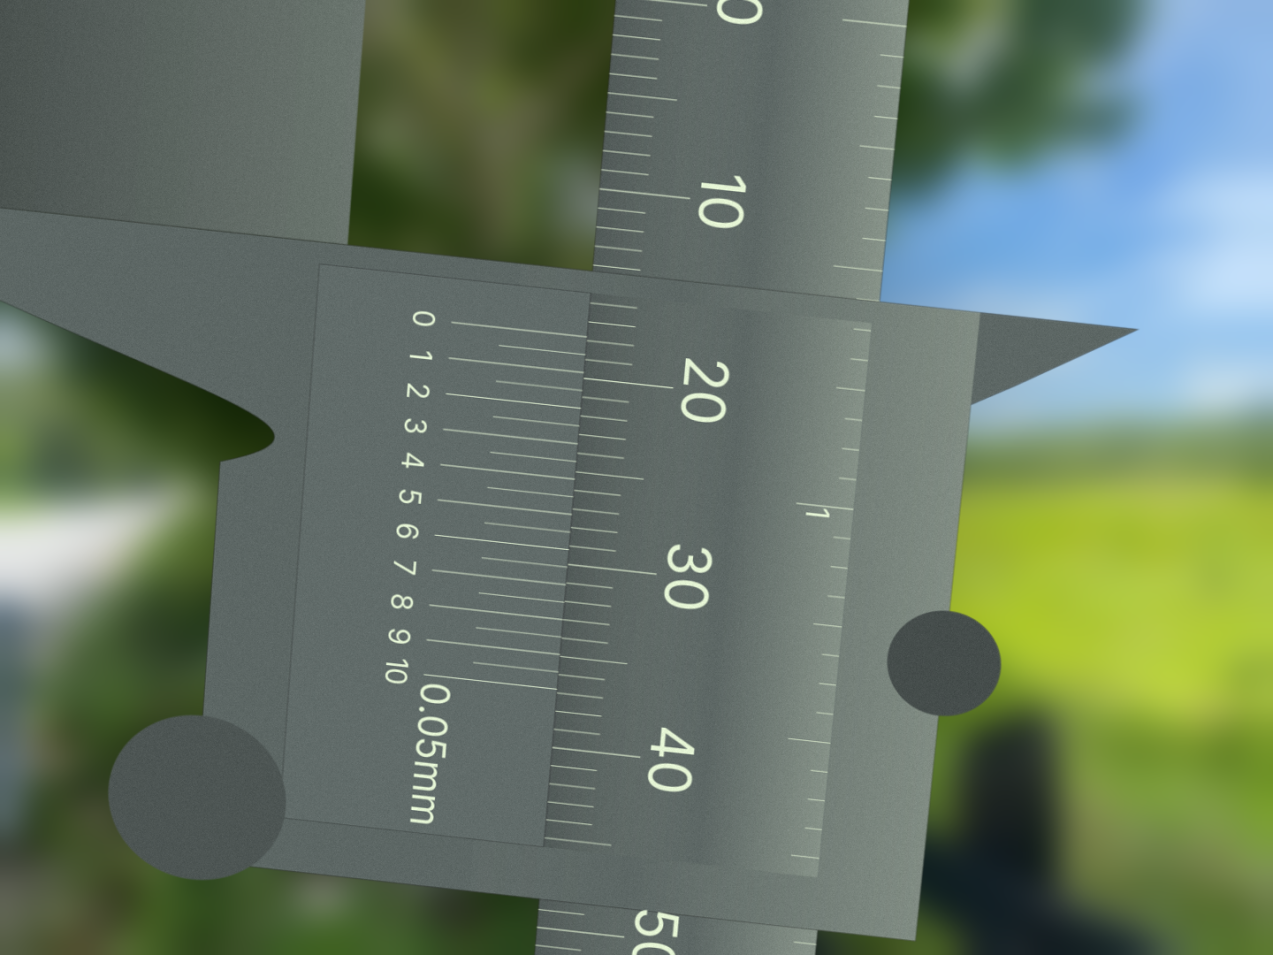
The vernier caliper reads 17.8 mm
